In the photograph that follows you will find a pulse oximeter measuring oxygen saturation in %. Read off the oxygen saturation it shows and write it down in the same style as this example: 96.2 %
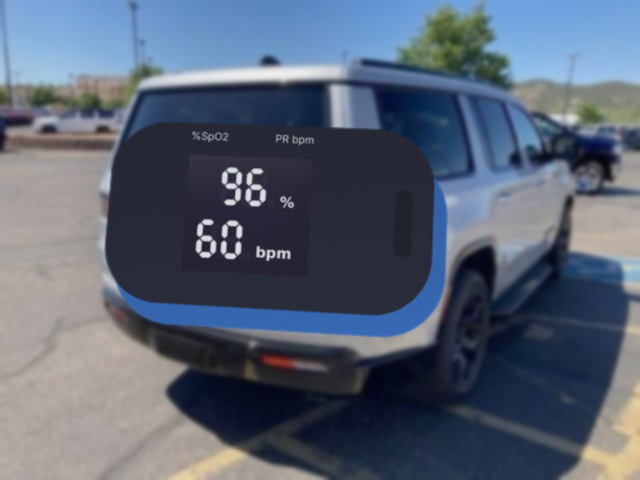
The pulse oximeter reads 96 %
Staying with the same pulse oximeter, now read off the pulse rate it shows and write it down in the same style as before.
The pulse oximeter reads 60 bpm
